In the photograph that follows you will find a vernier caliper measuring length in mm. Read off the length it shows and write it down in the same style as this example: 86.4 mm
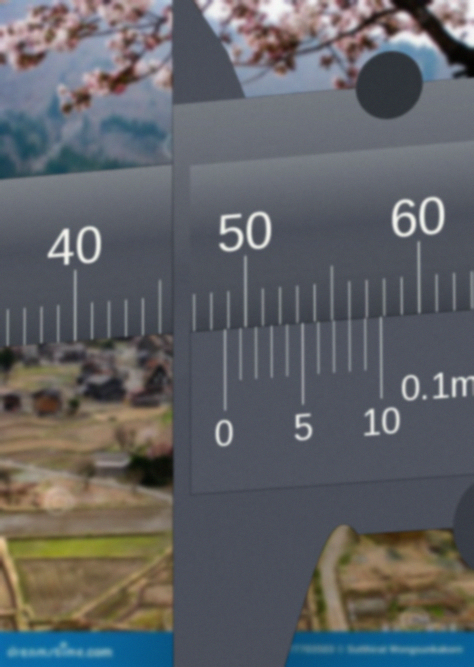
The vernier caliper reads 48.8 mm
